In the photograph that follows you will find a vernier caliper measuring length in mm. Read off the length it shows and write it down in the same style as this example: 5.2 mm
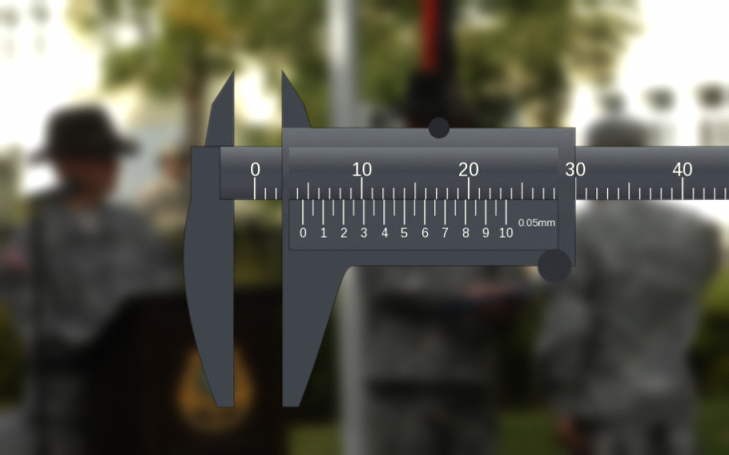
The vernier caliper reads 4.5 mm
